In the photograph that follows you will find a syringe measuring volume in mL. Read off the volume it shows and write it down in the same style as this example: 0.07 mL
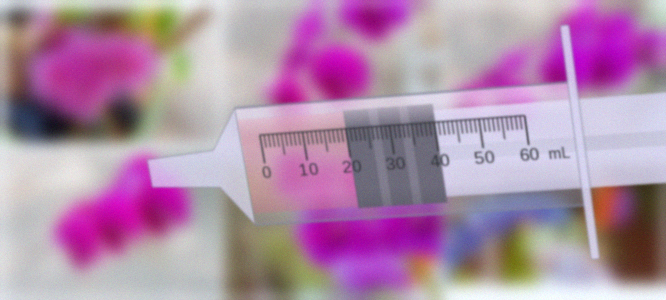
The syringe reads 20 mL
